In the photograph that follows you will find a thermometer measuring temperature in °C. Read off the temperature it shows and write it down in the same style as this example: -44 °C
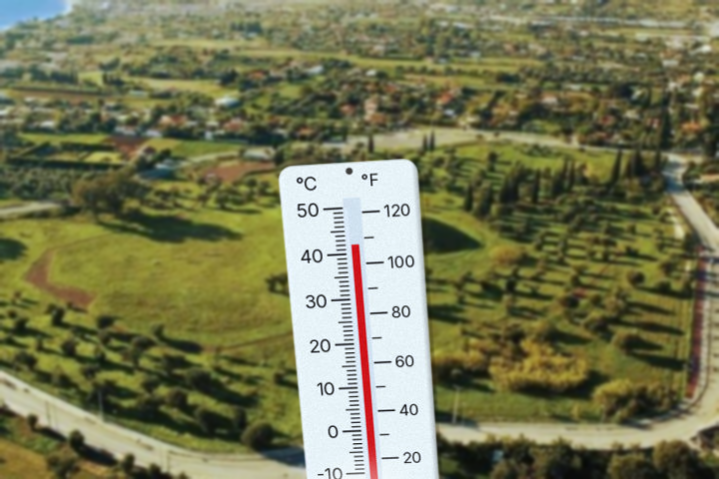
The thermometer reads 42 °C
